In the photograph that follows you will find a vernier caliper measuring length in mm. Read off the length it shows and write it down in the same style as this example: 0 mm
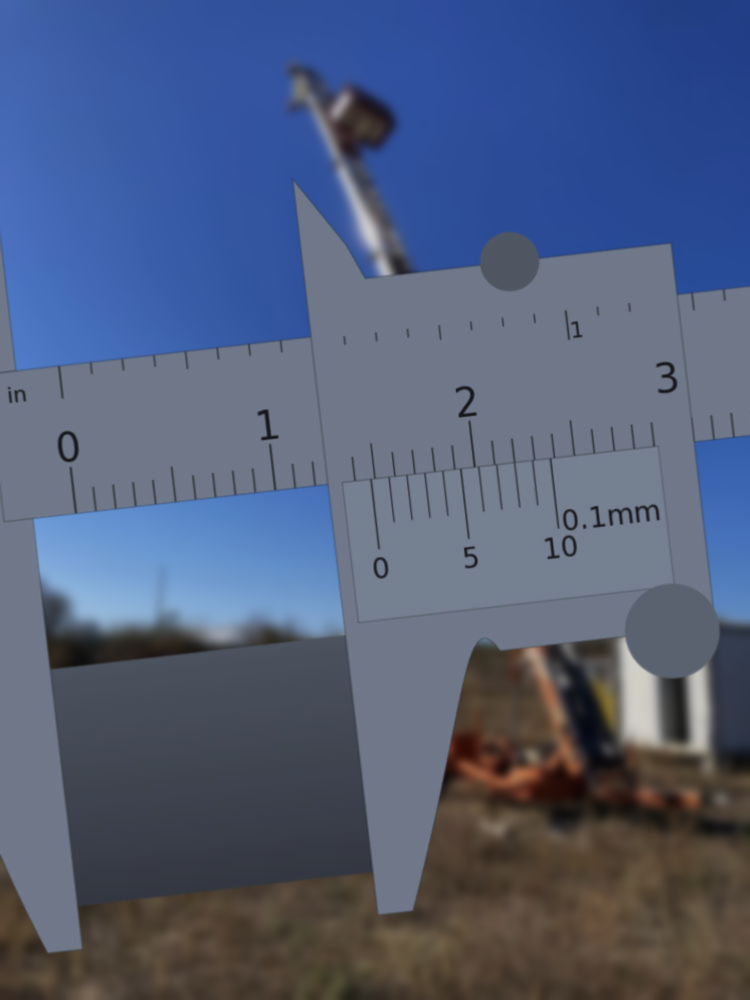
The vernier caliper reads 14.8 mm
